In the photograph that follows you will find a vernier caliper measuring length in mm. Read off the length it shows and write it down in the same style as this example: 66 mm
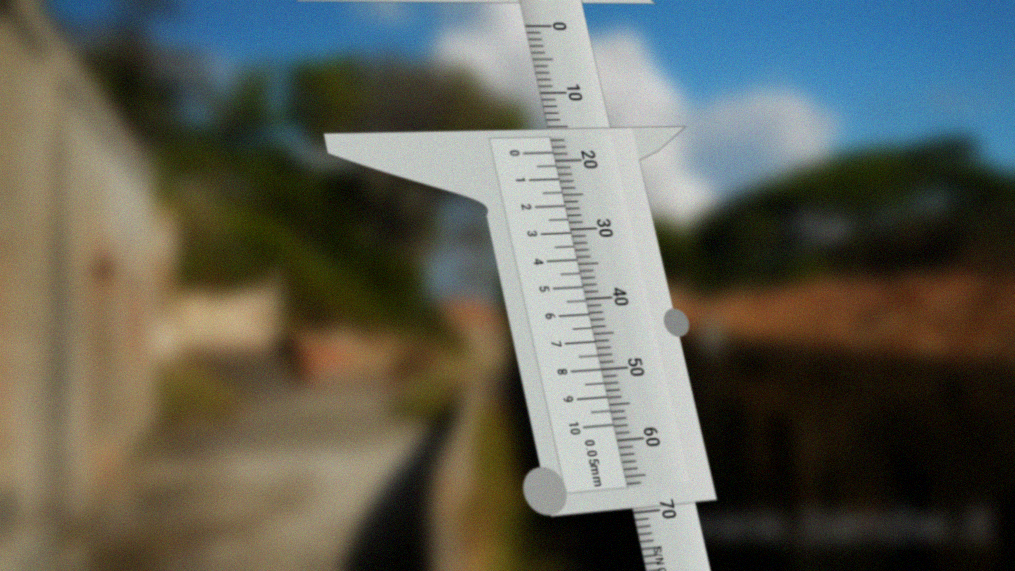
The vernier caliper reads 18.8 mm
